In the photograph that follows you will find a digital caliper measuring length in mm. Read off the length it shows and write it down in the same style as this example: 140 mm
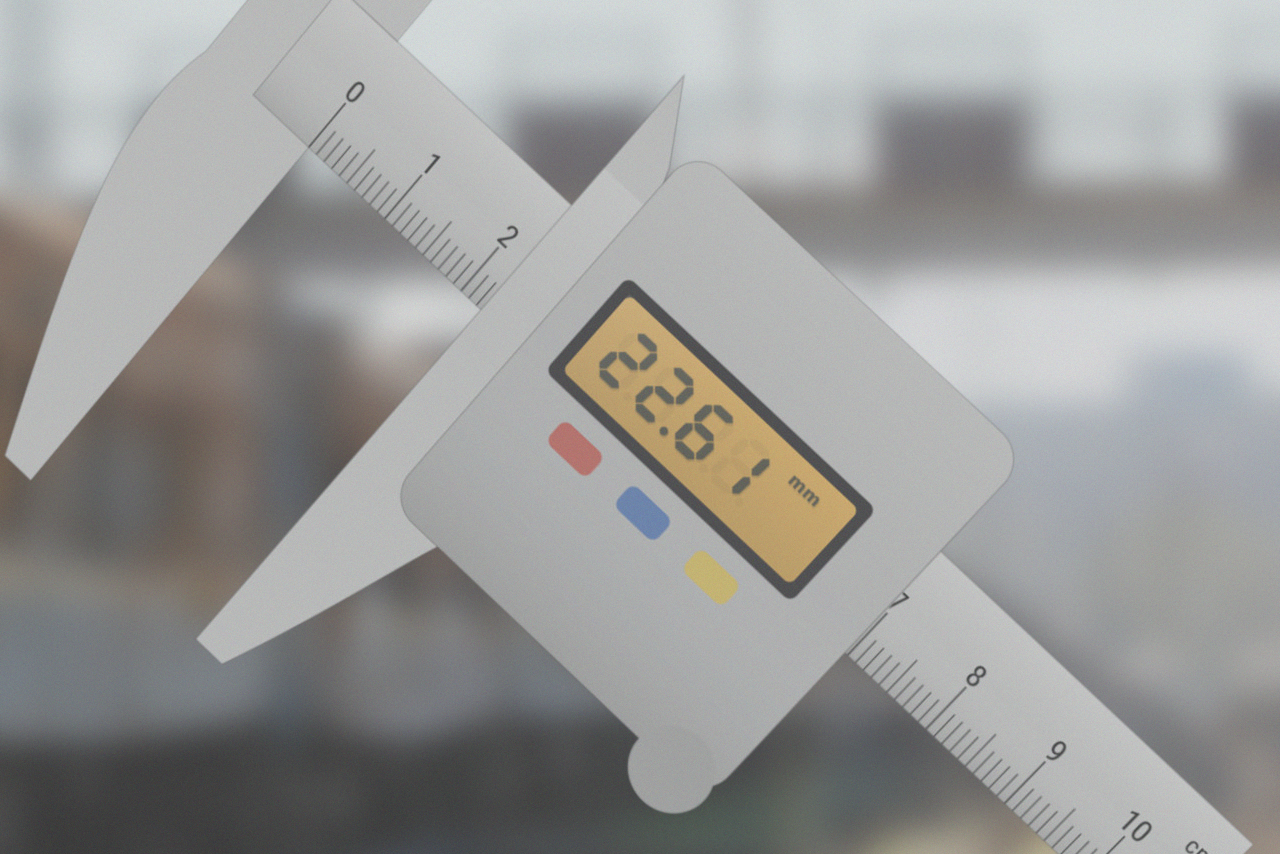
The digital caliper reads 22.61 mm
